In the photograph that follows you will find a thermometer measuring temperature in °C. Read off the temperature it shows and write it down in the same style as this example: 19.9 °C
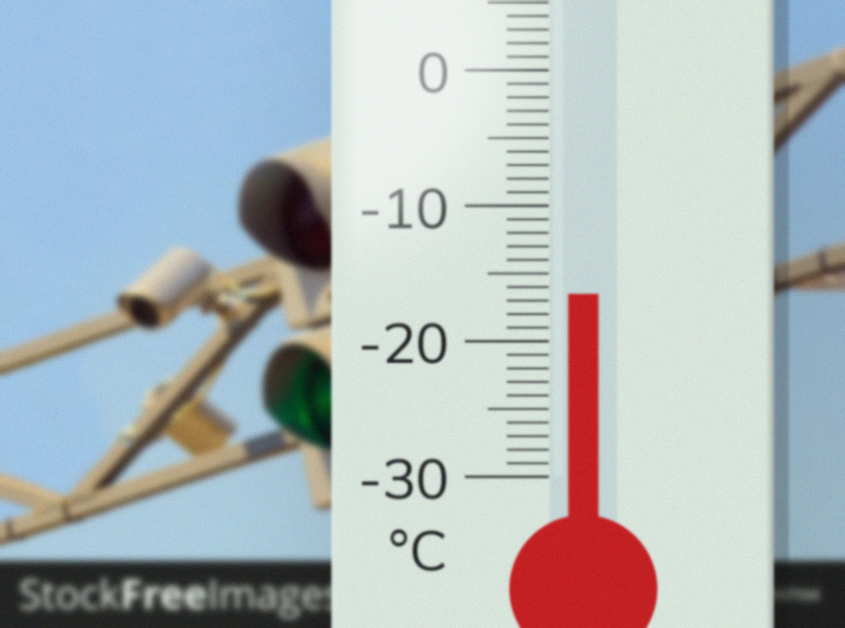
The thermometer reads -16.5 °C
